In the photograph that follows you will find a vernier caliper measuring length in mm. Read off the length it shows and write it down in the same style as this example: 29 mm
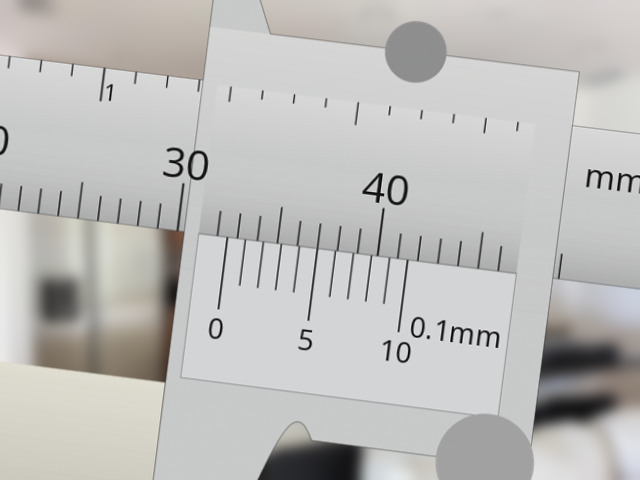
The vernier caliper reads 32.5 mm
